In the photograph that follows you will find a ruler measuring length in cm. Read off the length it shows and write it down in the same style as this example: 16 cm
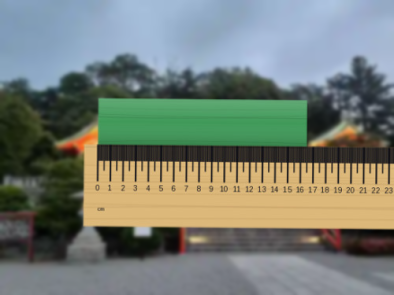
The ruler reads 16.5 cm
